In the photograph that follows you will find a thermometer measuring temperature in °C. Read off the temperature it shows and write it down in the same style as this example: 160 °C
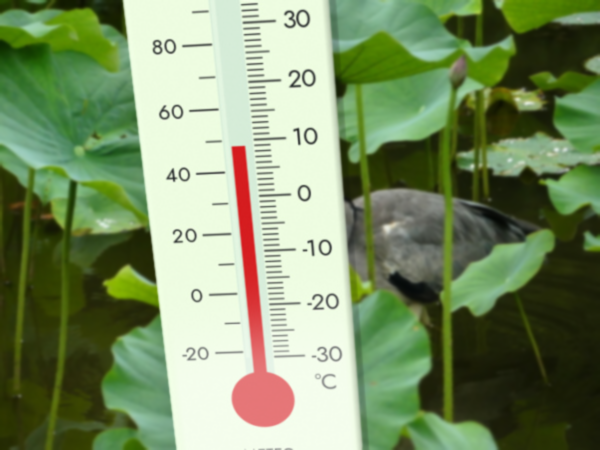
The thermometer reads 9 °C
